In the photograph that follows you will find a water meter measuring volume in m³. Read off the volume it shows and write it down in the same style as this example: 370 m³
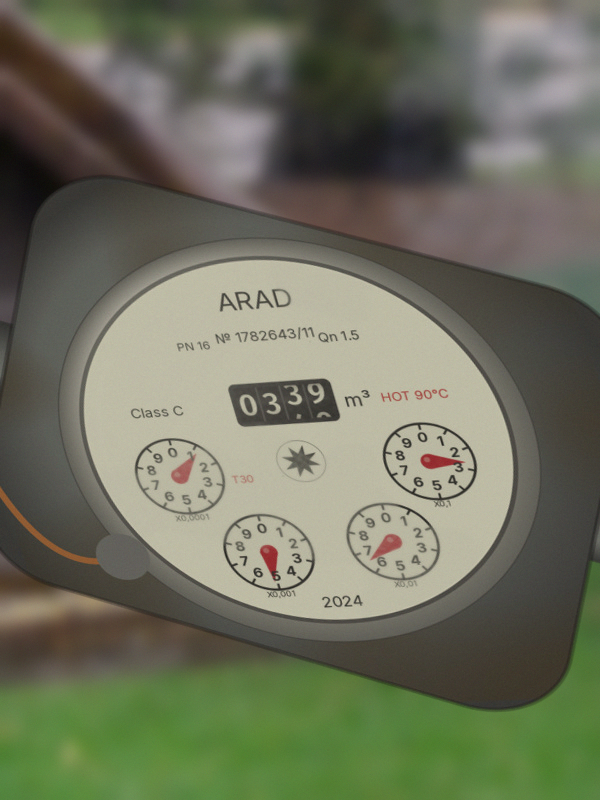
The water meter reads 339.2651 m³
